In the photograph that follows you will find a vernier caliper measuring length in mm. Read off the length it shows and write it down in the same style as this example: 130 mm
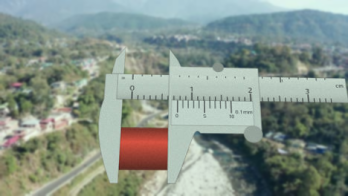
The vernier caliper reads 7.6 mm
